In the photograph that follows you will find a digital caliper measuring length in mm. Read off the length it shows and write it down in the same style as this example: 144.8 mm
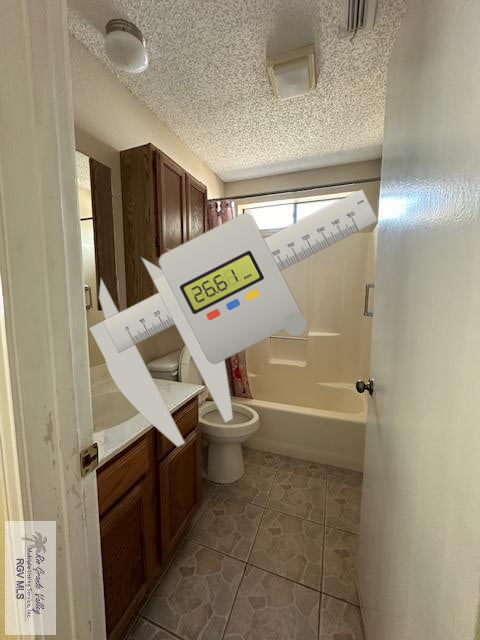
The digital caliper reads 26.61 mm
